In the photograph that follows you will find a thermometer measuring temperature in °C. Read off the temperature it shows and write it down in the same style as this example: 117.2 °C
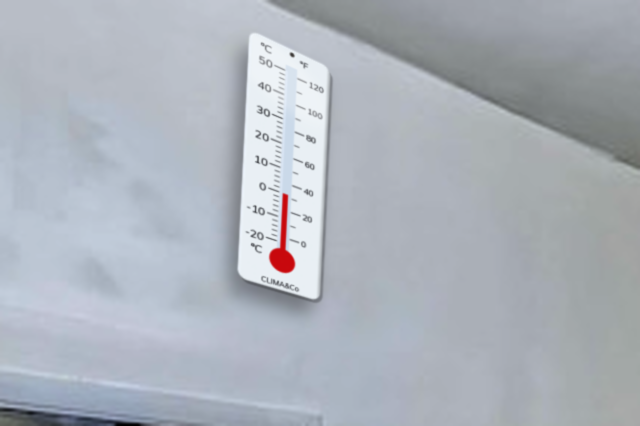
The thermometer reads 0 °C
